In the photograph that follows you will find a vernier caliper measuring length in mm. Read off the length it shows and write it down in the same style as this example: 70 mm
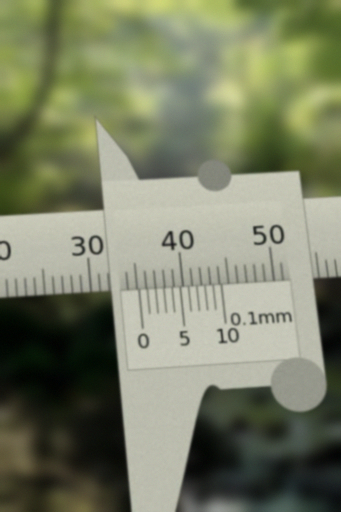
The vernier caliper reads 35.2 mm
